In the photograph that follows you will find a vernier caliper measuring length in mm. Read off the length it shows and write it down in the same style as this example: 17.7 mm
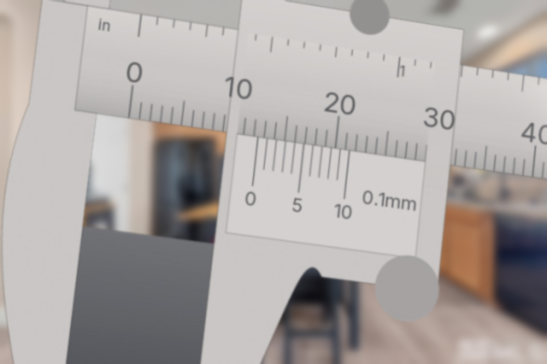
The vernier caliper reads 12.4 mm
